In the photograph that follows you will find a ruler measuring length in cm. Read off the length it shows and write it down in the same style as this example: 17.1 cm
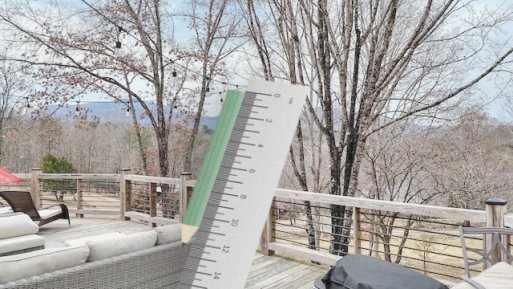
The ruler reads 12.5 cm
